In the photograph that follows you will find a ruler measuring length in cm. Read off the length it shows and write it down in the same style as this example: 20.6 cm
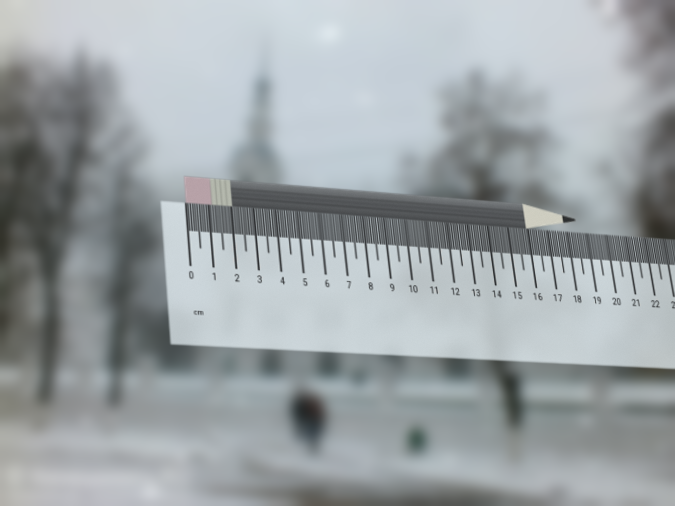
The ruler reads 18.5 cm
